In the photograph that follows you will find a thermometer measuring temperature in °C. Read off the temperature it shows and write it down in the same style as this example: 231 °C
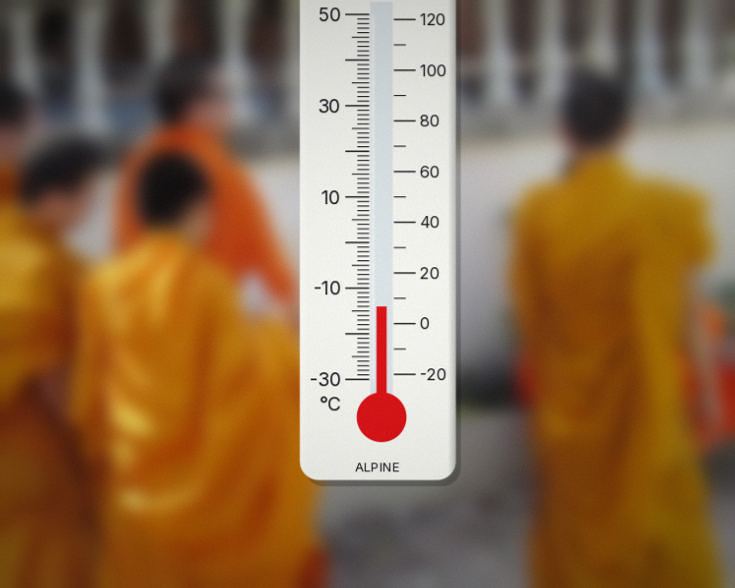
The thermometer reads -14 °C
